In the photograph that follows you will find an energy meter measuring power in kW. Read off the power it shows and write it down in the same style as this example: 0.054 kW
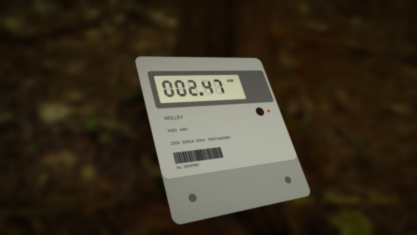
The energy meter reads 2.47 kW
